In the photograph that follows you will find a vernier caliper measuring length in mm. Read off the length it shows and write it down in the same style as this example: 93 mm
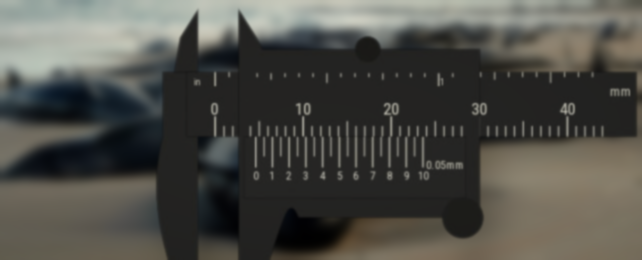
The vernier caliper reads 4.6 mm
